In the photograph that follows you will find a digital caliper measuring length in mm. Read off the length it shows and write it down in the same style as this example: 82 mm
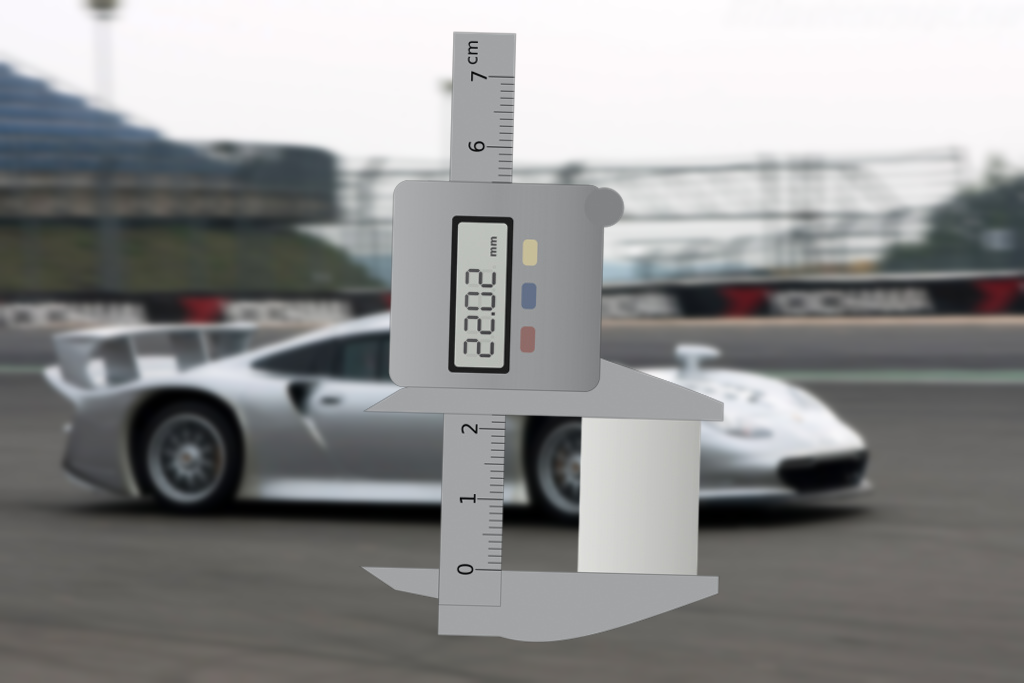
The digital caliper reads 22.02 mm
